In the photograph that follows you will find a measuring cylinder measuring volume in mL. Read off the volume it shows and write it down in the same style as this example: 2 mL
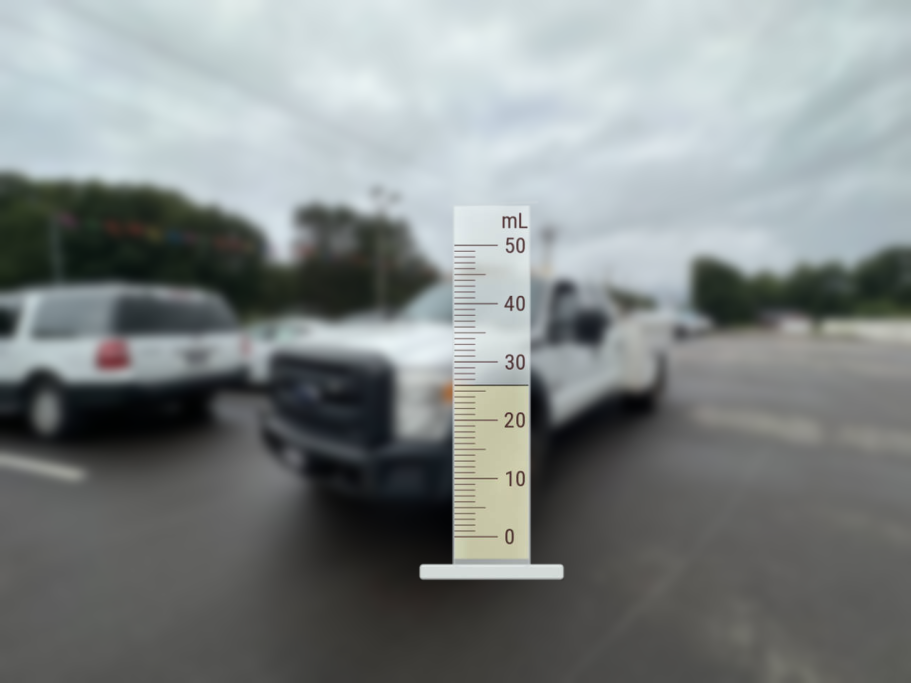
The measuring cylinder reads 26 mL
